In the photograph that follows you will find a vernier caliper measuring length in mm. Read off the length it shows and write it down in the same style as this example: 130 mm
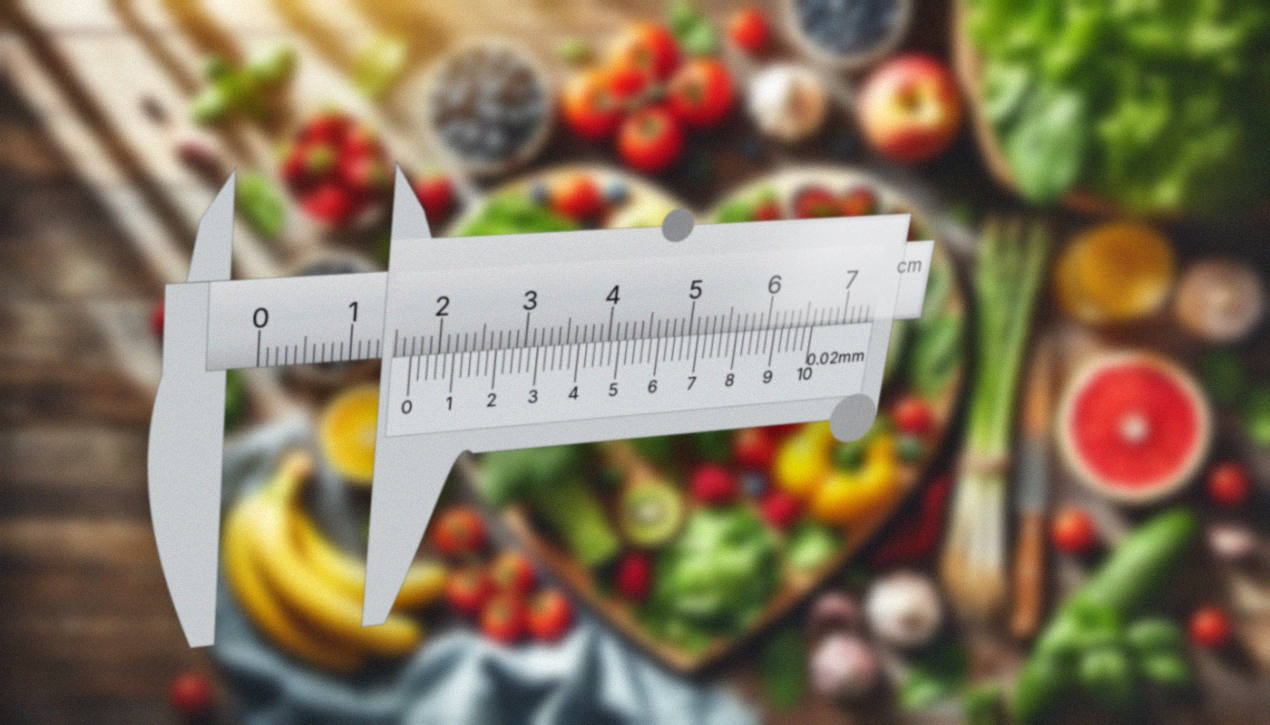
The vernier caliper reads 16.8 mm
